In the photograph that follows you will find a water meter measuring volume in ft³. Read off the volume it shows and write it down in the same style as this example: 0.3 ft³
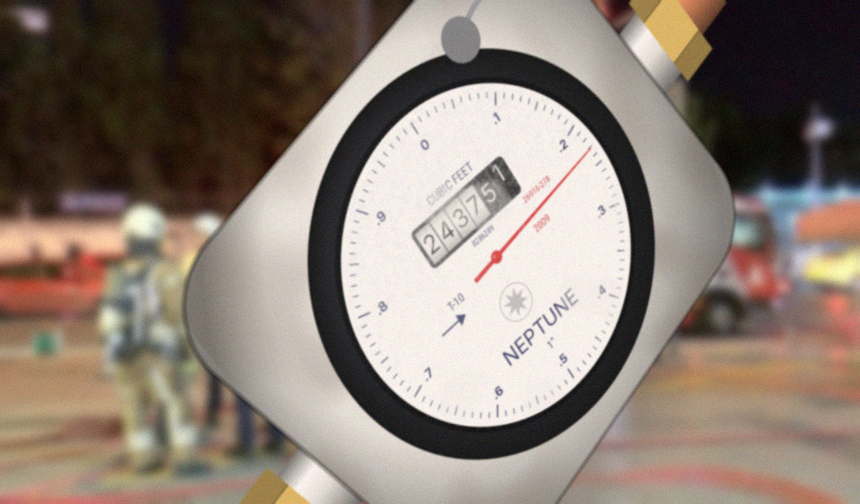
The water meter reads 243751.23 ft³
